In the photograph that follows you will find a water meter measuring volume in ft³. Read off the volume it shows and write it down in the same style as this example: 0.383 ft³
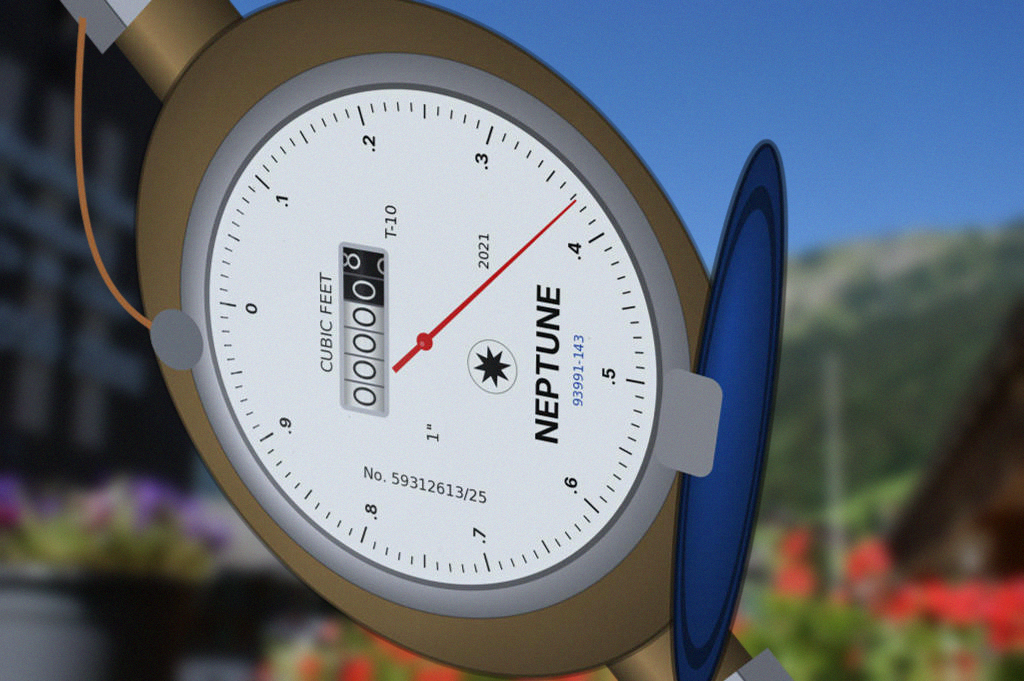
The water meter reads 8.37 ft³
